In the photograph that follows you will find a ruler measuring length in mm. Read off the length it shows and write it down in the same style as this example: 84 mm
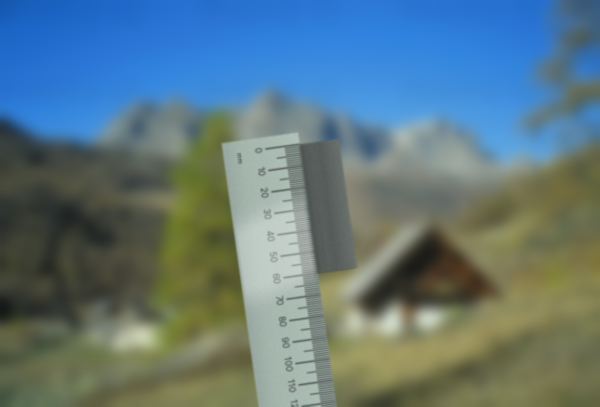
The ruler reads 60 mm
